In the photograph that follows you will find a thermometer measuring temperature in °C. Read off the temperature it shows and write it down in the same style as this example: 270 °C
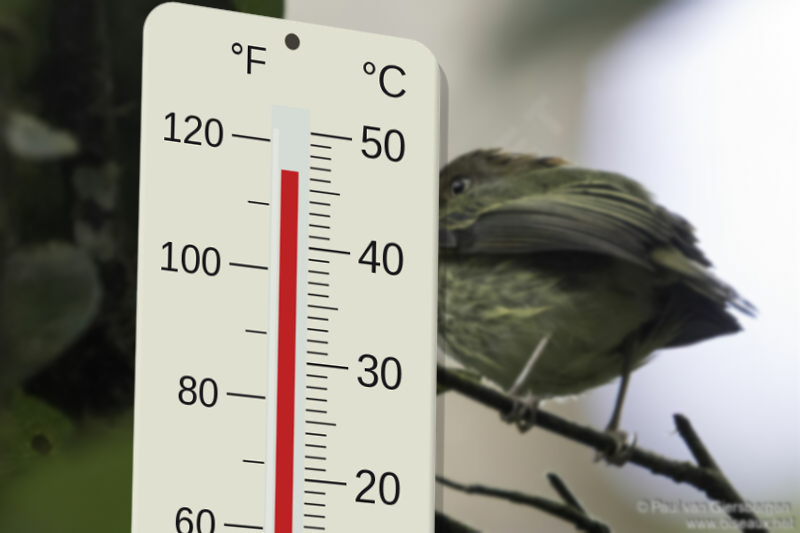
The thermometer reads 46.5 °C
